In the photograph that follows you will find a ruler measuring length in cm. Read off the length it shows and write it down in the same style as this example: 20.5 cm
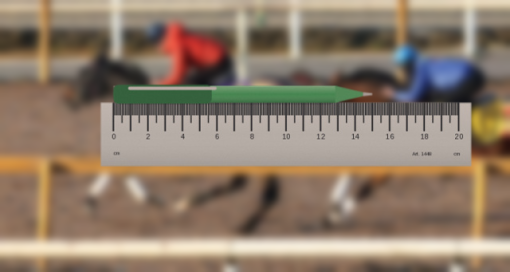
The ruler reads 15 cm
